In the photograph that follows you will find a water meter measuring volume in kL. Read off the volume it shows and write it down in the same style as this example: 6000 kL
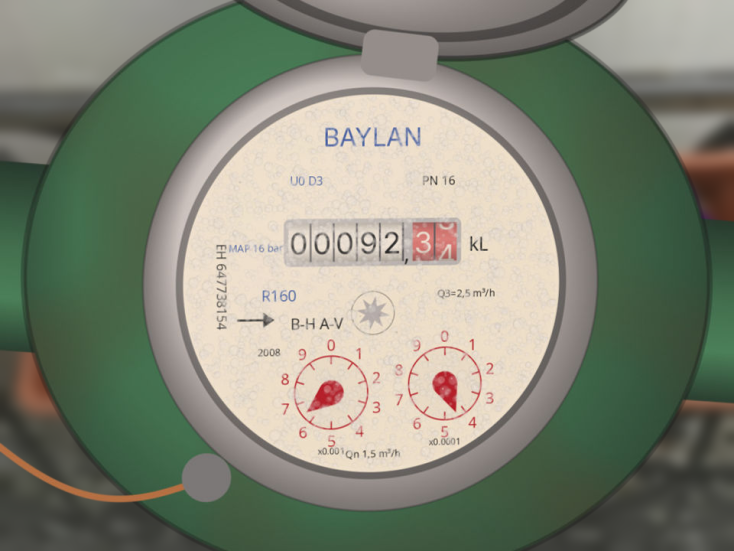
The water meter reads 92.3364 kL
